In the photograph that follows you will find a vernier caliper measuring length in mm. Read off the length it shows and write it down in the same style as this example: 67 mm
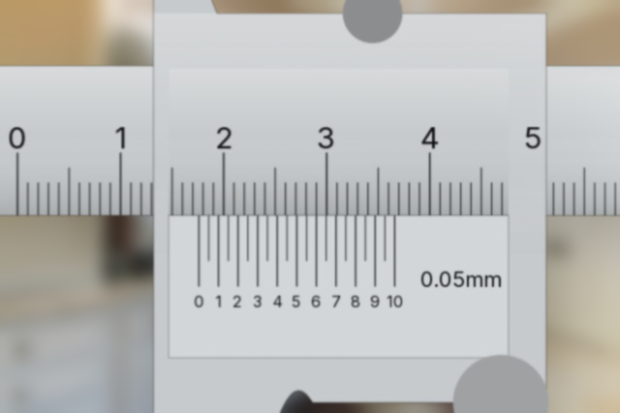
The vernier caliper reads 17.6 mm
